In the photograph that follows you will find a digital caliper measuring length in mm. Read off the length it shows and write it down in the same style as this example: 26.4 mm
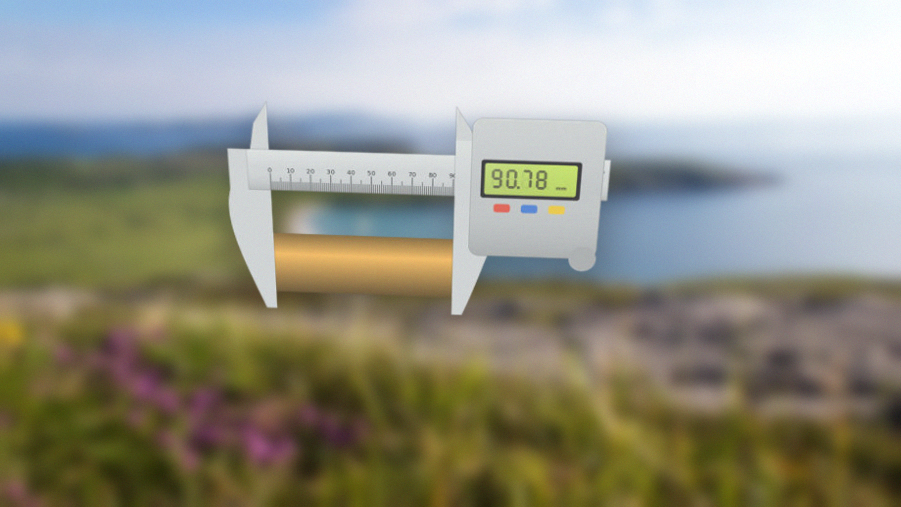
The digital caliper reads 90.78 mm
